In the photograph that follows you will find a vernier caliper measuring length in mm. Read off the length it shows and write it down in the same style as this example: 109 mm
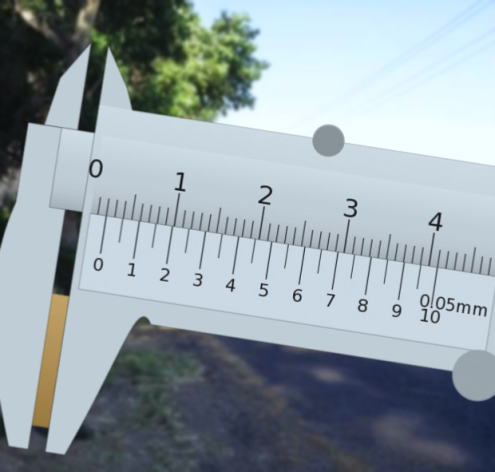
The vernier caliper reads 2.0 mm
